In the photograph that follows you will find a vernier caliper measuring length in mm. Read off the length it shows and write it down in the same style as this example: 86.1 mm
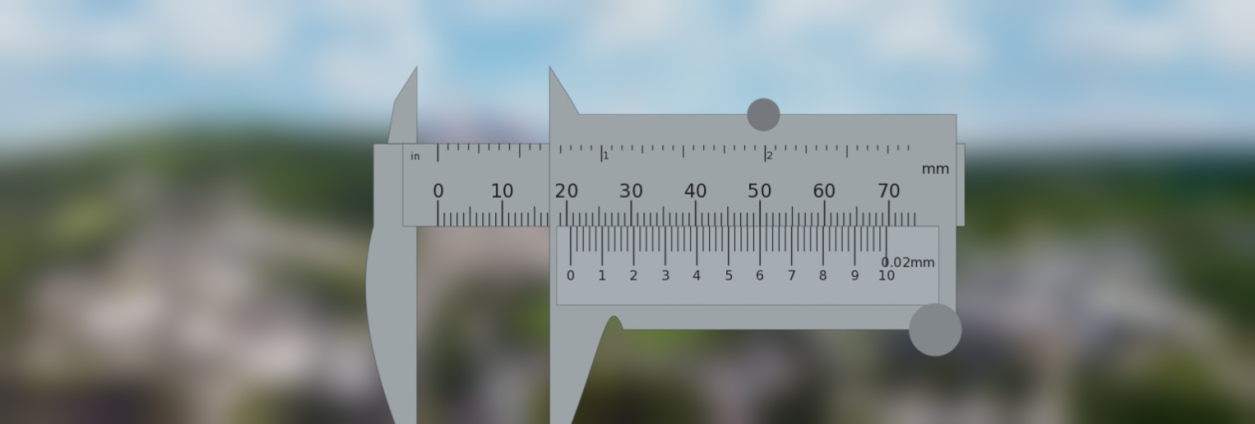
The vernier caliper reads 20.6 mm
